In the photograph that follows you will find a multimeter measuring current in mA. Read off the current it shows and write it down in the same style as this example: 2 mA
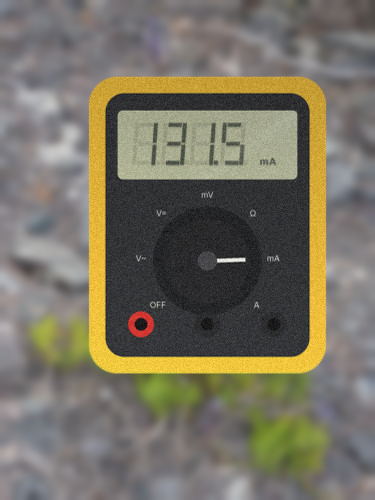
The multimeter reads 131.5 mA
